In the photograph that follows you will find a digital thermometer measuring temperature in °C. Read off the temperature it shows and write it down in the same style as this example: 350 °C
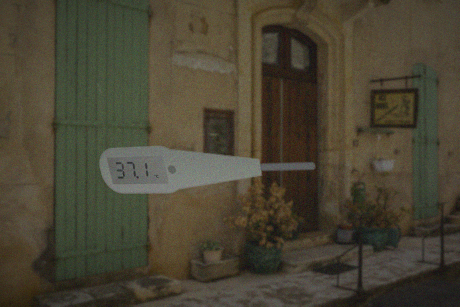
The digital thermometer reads 37.1 °C
